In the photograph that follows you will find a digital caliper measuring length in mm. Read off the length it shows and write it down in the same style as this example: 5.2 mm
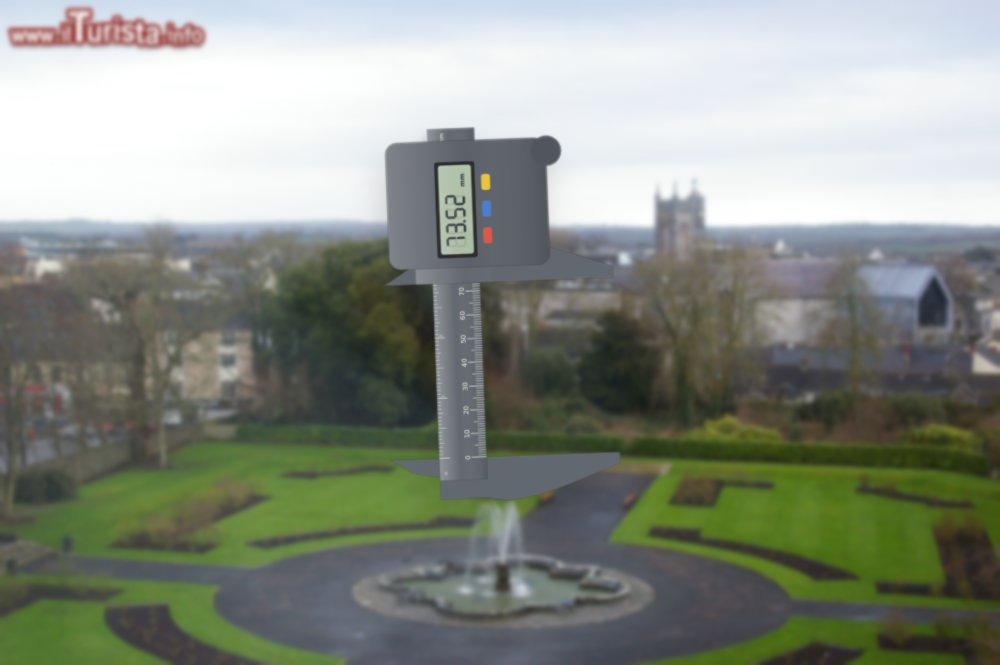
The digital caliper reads 73.52 mm
